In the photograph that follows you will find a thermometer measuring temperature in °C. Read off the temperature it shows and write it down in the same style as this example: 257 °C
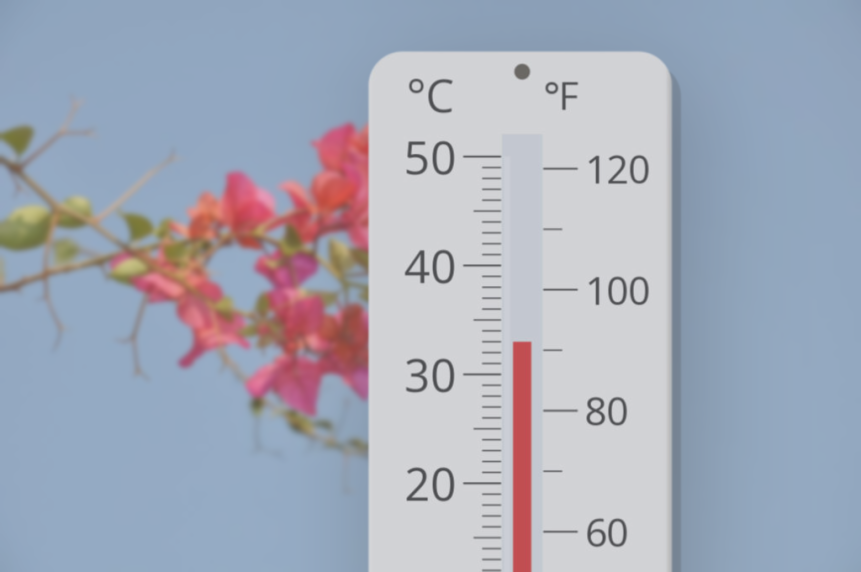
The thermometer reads 33 °C
